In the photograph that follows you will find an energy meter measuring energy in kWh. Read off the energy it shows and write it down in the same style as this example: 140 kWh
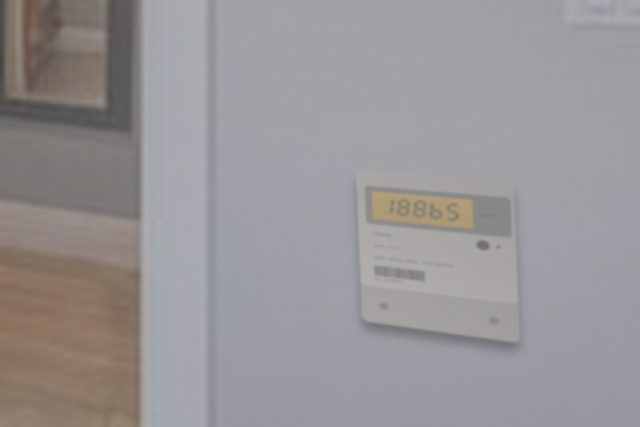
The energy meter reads 18865 kWh
